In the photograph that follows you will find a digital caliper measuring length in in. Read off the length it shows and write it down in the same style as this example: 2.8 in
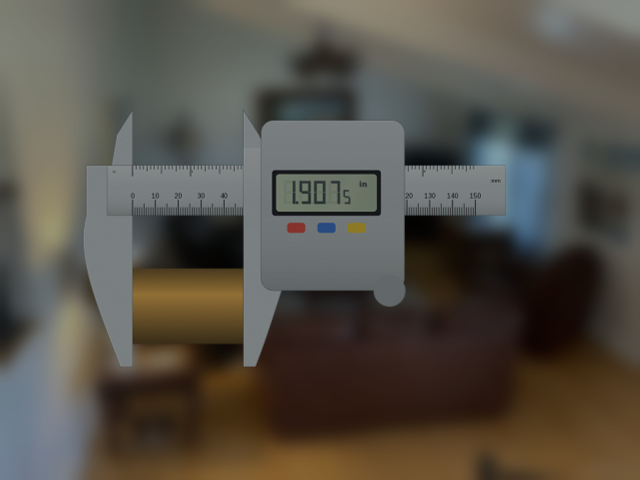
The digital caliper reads 1.9075 in
